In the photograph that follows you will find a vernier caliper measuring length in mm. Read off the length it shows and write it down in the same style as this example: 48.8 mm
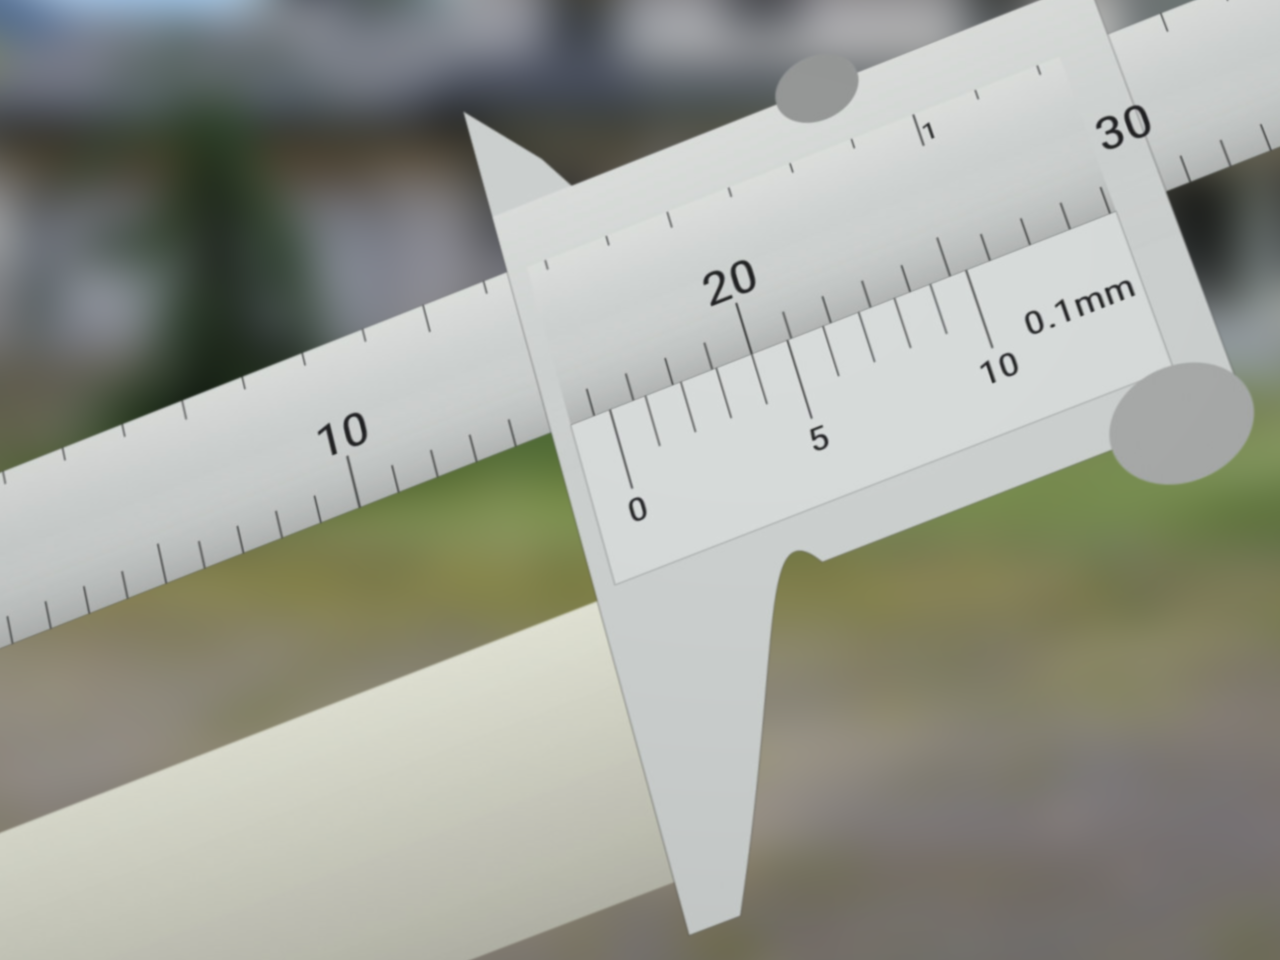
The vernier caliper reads 16.4 mm
